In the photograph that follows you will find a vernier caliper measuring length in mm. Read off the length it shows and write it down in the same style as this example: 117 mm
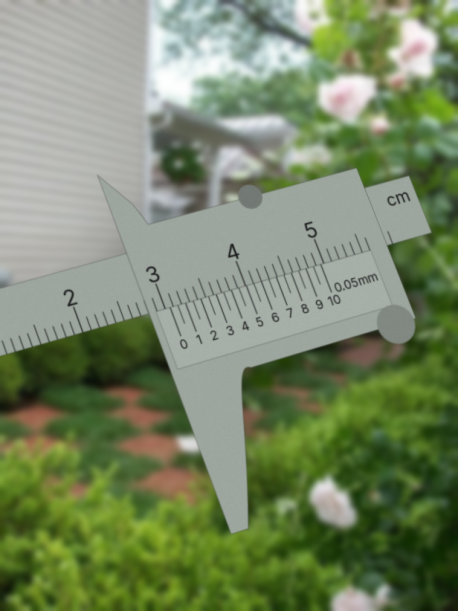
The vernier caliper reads 30.6 mm
